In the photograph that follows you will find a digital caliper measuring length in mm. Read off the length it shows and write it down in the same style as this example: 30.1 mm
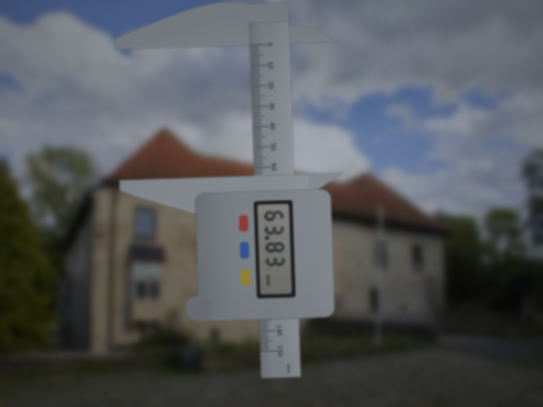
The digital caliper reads 63.83 mm
